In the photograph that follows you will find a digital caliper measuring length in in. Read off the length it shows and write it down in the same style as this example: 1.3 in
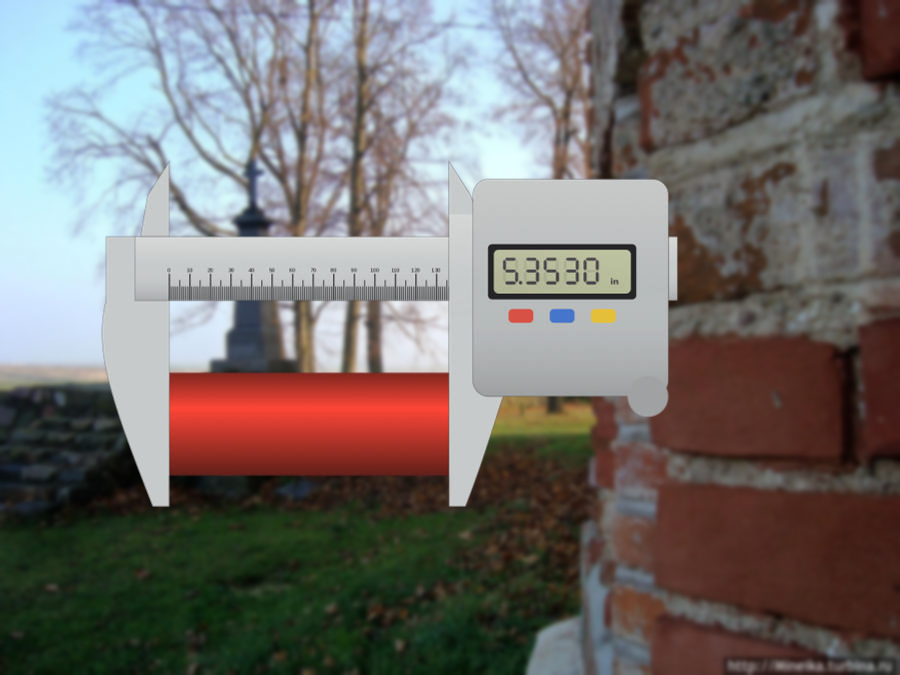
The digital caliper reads 5.3530 in
